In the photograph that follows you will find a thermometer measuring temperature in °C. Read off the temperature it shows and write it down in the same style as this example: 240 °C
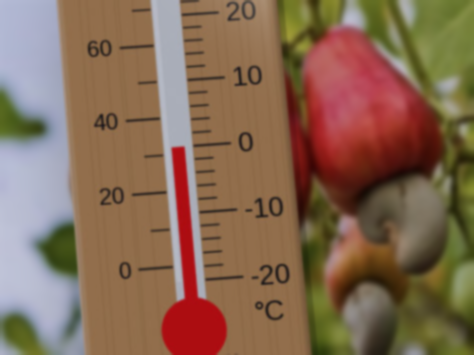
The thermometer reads 0 °C
